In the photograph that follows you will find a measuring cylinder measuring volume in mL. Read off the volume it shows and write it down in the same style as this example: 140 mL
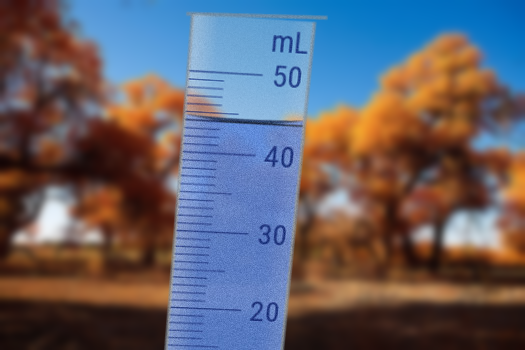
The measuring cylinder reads 44 mL
